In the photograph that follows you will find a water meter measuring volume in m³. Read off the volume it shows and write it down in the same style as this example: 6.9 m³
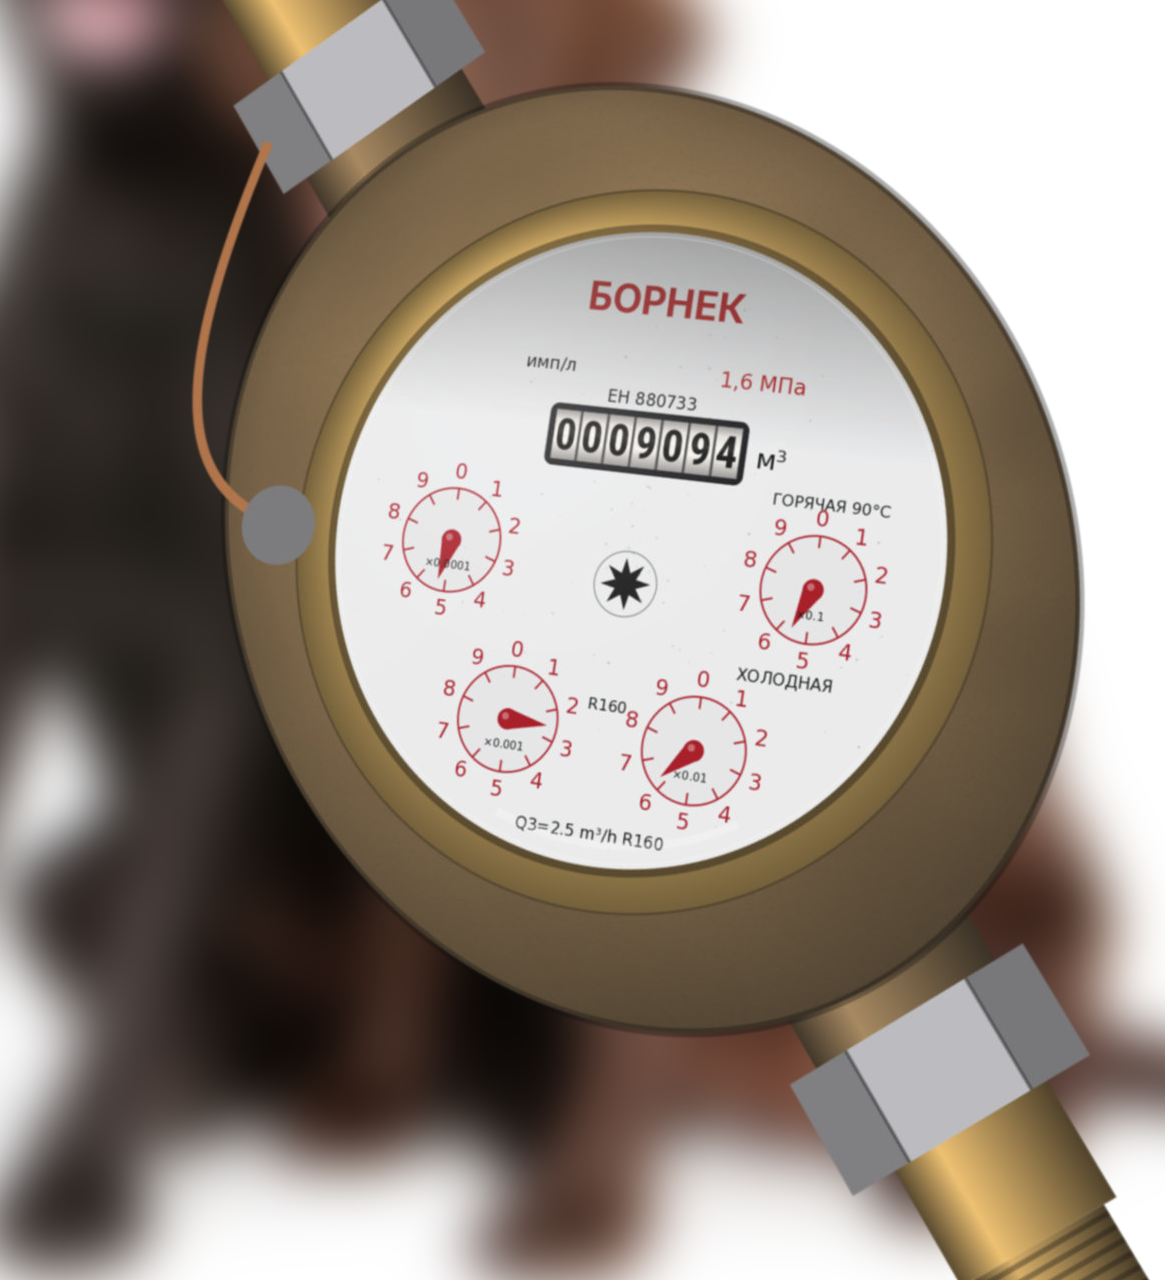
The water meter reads 9094.5625 m³
